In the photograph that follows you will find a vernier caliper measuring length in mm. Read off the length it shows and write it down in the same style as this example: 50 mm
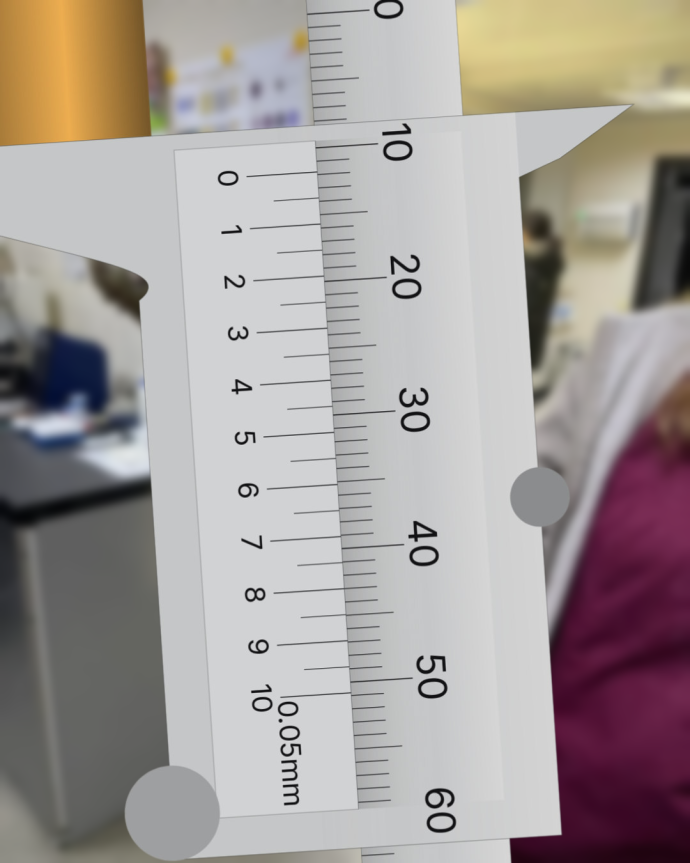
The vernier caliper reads 11.8 mm
